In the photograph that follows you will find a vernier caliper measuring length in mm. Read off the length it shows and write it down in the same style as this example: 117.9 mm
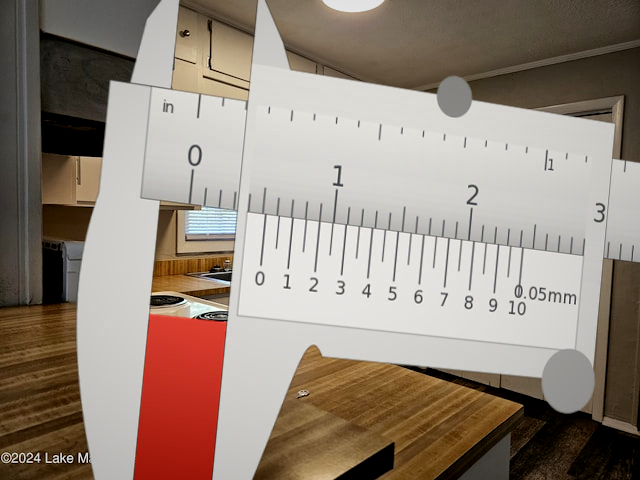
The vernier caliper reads 5.2 mm
